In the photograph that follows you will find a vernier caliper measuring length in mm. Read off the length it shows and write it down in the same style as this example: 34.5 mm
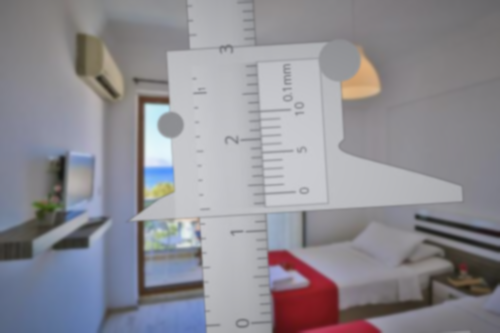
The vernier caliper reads 14.0 mm
